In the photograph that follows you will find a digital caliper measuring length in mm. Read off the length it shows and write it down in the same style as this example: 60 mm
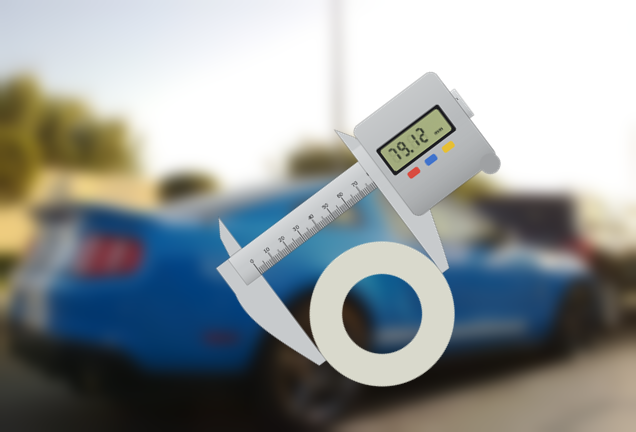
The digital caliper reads 79.12 mm
